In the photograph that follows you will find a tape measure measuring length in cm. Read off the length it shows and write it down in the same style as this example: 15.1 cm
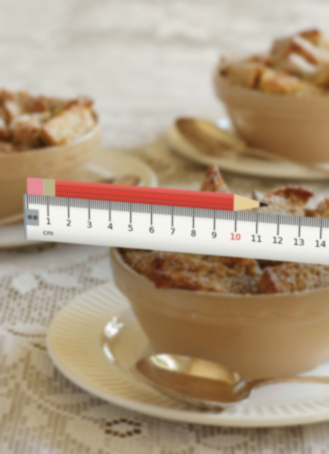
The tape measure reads 11.5 cm
